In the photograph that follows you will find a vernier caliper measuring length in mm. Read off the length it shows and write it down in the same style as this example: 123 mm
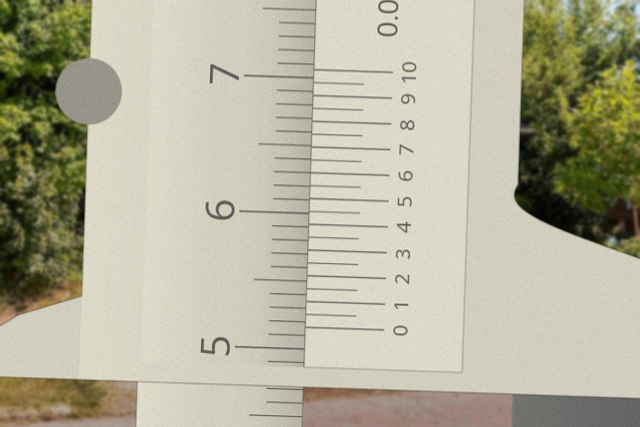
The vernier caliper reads 51.6 mm
